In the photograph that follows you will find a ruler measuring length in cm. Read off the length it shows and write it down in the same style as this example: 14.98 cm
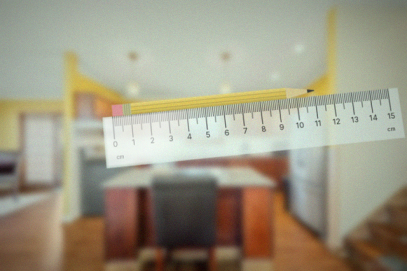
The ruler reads 11 cm
